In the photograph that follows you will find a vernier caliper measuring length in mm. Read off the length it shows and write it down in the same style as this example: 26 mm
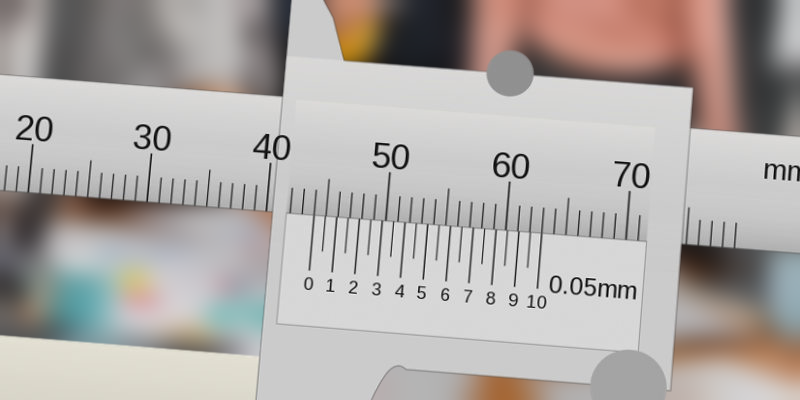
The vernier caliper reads 44.0 mm
